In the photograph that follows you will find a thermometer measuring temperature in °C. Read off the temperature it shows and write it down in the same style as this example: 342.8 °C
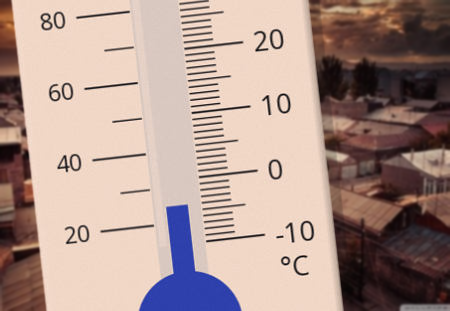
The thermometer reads -4 °C
